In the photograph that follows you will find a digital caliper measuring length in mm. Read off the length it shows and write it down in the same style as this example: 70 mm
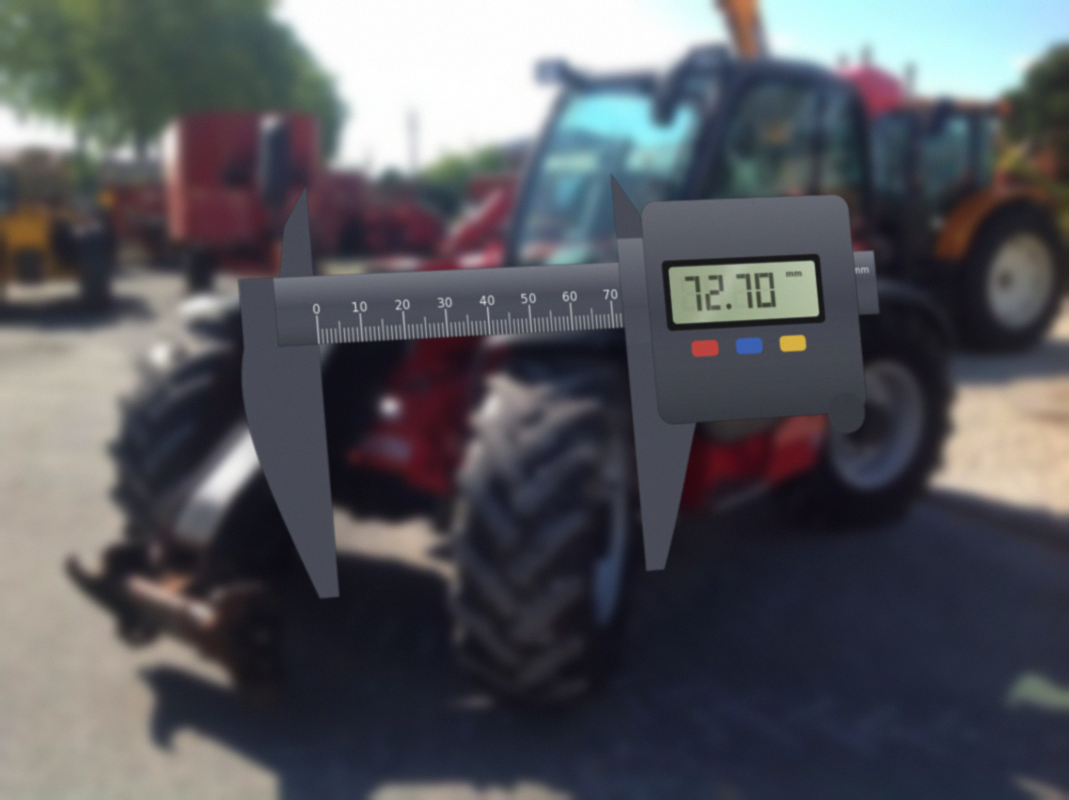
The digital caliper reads 72.70 mm
